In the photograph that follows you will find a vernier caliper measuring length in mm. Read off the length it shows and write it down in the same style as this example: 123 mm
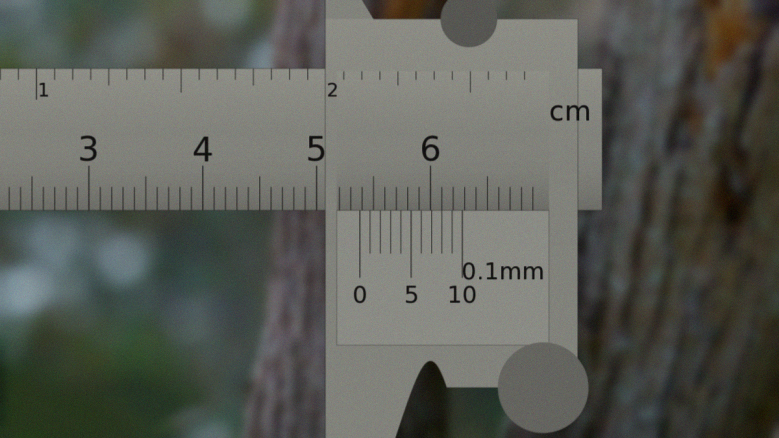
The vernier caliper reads 53.8 mm
